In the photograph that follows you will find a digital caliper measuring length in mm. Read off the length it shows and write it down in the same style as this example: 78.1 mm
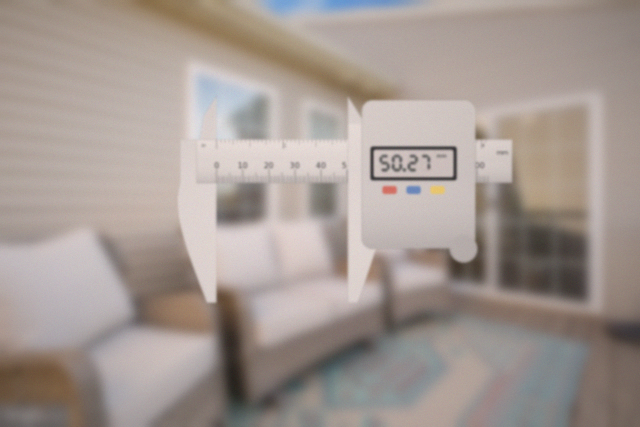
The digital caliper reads 50.27 mm
